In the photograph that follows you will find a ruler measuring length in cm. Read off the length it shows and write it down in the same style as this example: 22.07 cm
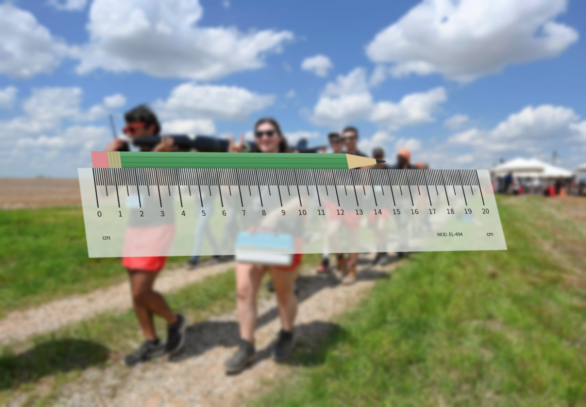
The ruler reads 15 cm
